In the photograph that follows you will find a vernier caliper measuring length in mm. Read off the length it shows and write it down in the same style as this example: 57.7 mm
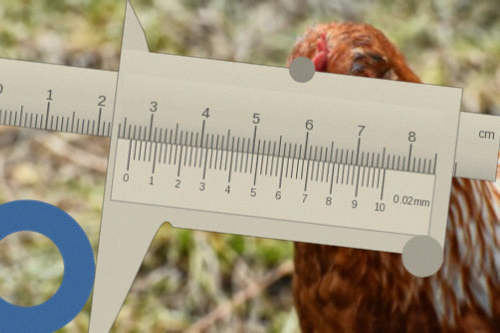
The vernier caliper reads 26.5 mm
